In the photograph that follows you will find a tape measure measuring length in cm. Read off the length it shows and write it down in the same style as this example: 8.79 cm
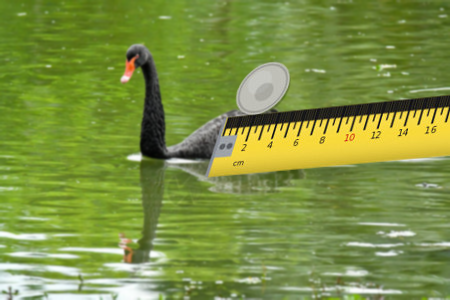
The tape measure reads 4 cm
